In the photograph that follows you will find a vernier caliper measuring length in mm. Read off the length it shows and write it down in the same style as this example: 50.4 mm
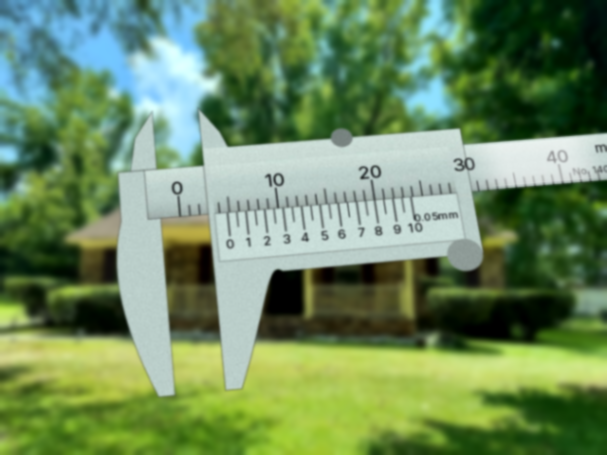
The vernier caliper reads 4.8 mm
